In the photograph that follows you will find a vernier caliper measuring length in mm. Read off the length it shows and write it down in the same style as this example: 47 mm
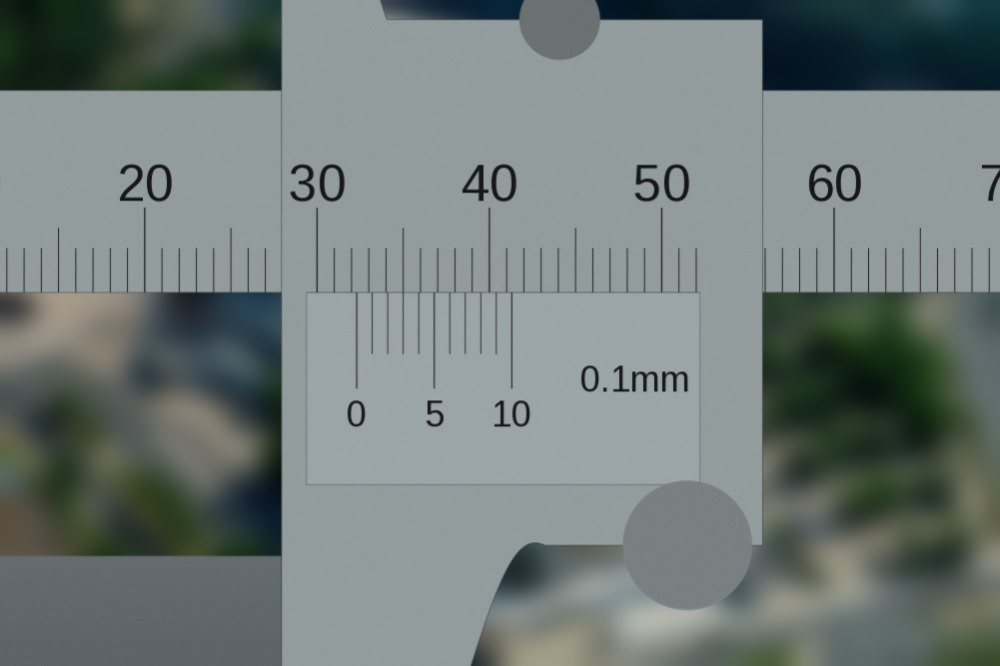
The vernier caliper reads 32.3 mm
